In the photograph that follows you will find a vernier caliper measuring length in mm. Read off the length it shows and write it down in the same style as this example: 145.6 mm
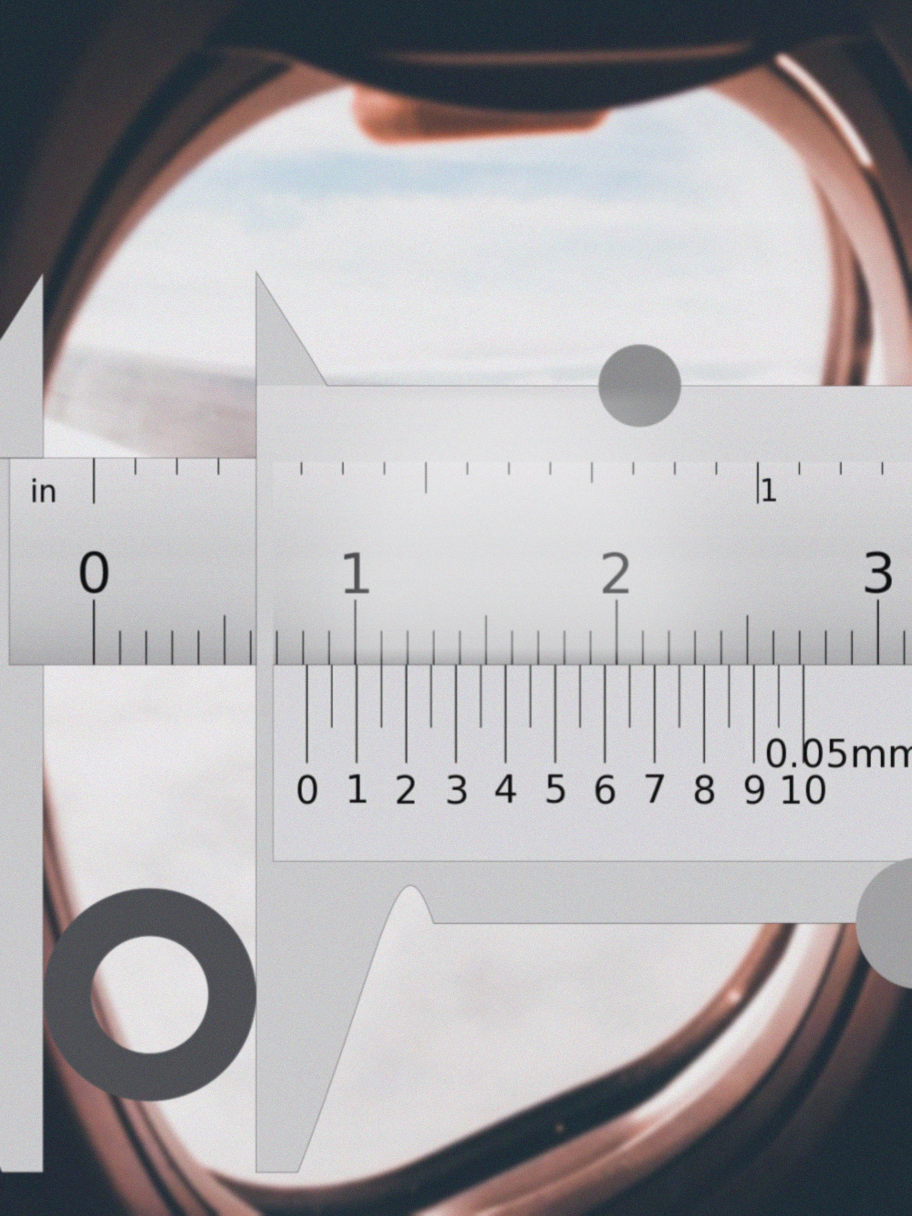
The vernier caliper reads 8.15 mm
